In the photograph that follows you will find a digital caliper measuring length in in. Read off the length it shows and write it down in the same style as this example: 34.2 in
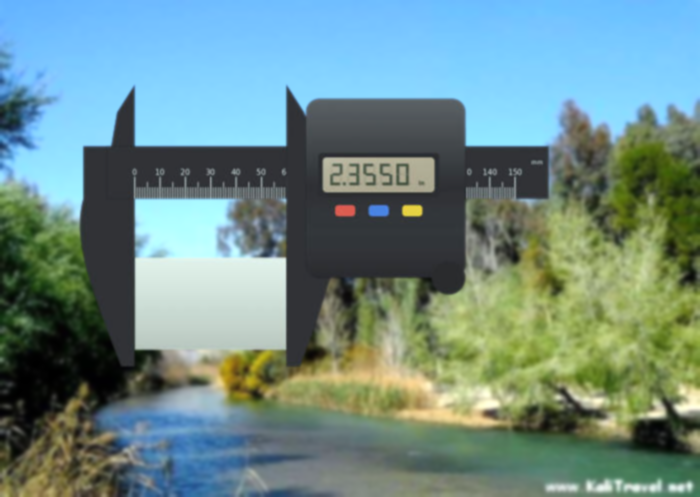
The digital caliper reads 2.3550 in
